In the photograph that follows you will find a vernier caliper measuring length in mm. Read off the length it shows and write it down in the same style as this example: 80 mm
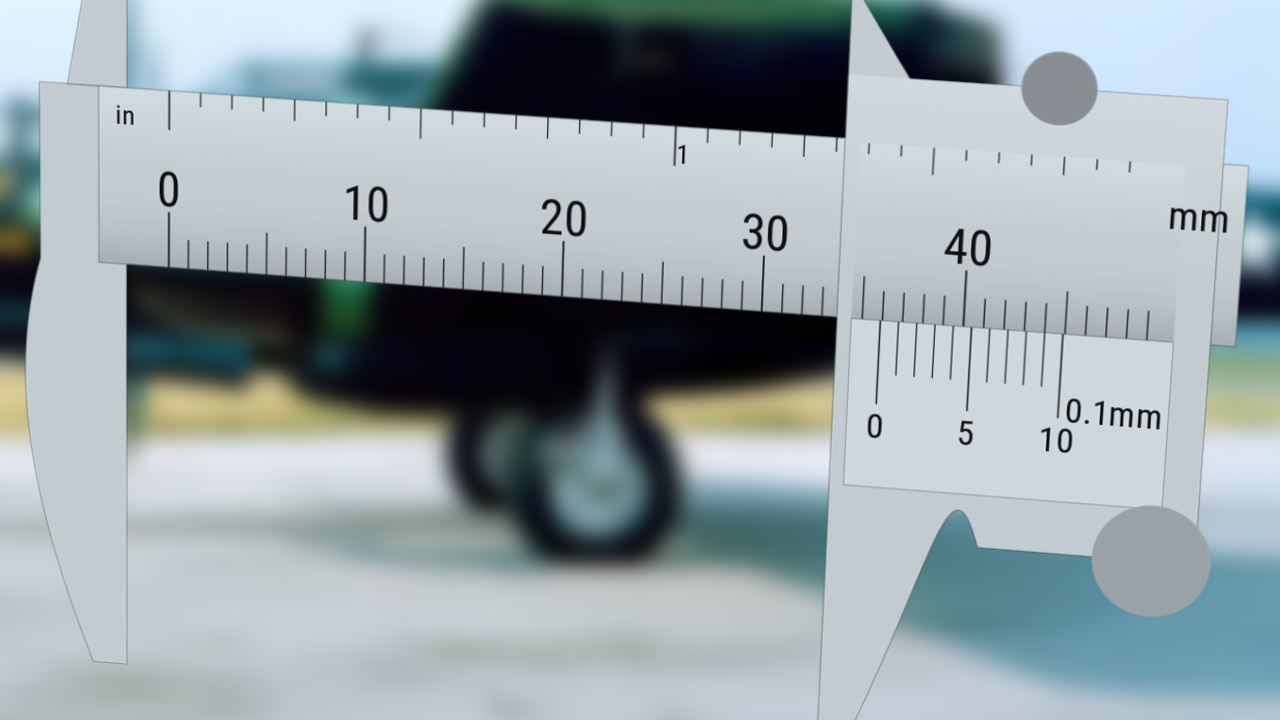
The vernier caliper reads 35.9 mm
